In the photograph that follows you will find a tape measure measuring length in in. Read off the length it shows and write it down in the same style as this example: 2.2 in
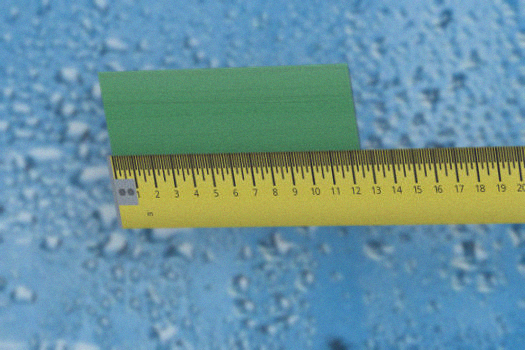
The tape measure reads 12.5 in
